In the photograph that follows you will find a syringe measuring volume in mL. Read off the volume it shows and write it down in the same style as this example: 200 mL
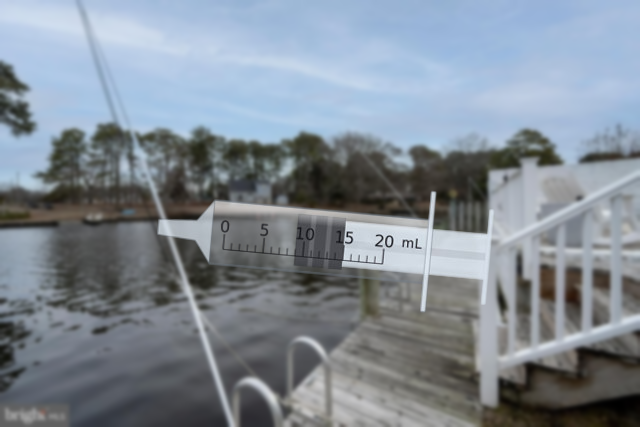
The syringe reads 9 mL
